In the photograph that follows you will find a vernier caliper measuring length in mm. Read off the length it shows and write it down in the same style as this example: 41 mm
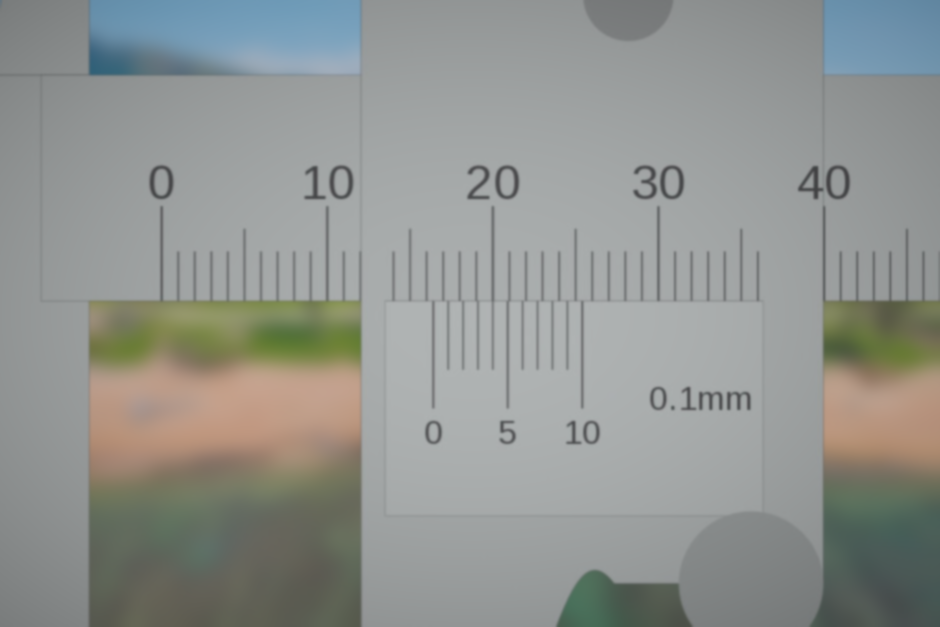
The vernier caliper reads 16.4 mm
